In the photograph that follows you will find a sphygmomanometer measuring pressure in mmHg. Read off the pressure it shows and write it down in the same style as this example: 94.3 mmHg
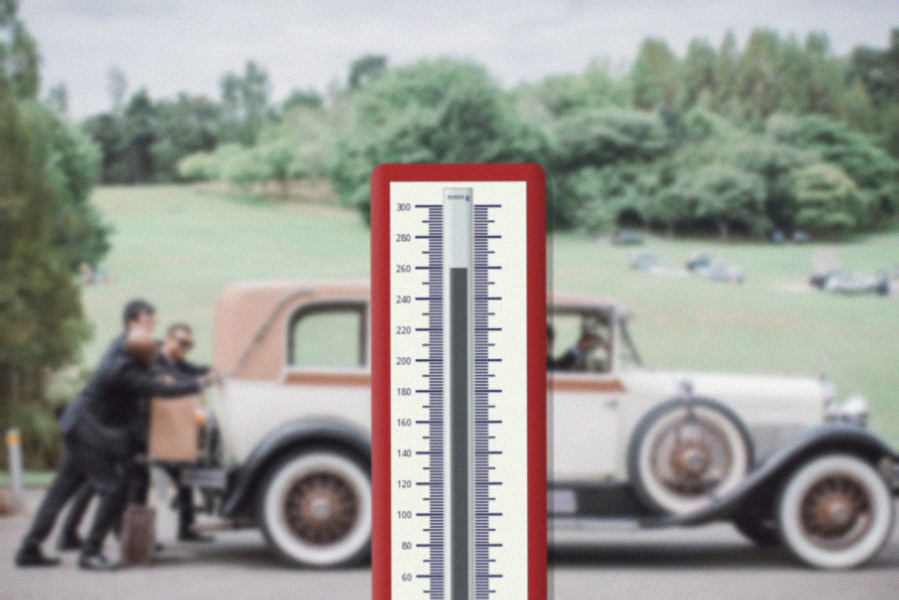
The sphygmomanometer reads 260 mmHg
